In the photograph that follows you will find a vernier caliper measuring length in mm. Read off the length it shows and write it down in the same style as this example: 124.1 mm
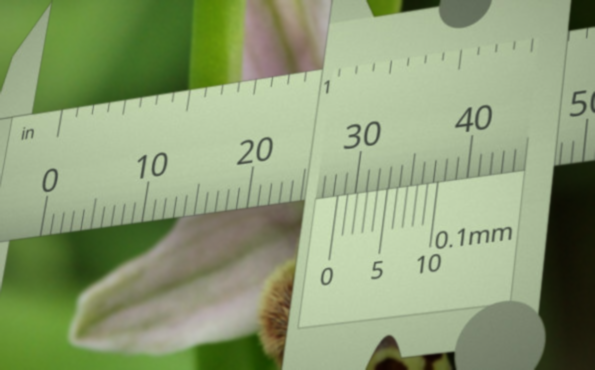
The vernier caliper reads 28.4 mm
